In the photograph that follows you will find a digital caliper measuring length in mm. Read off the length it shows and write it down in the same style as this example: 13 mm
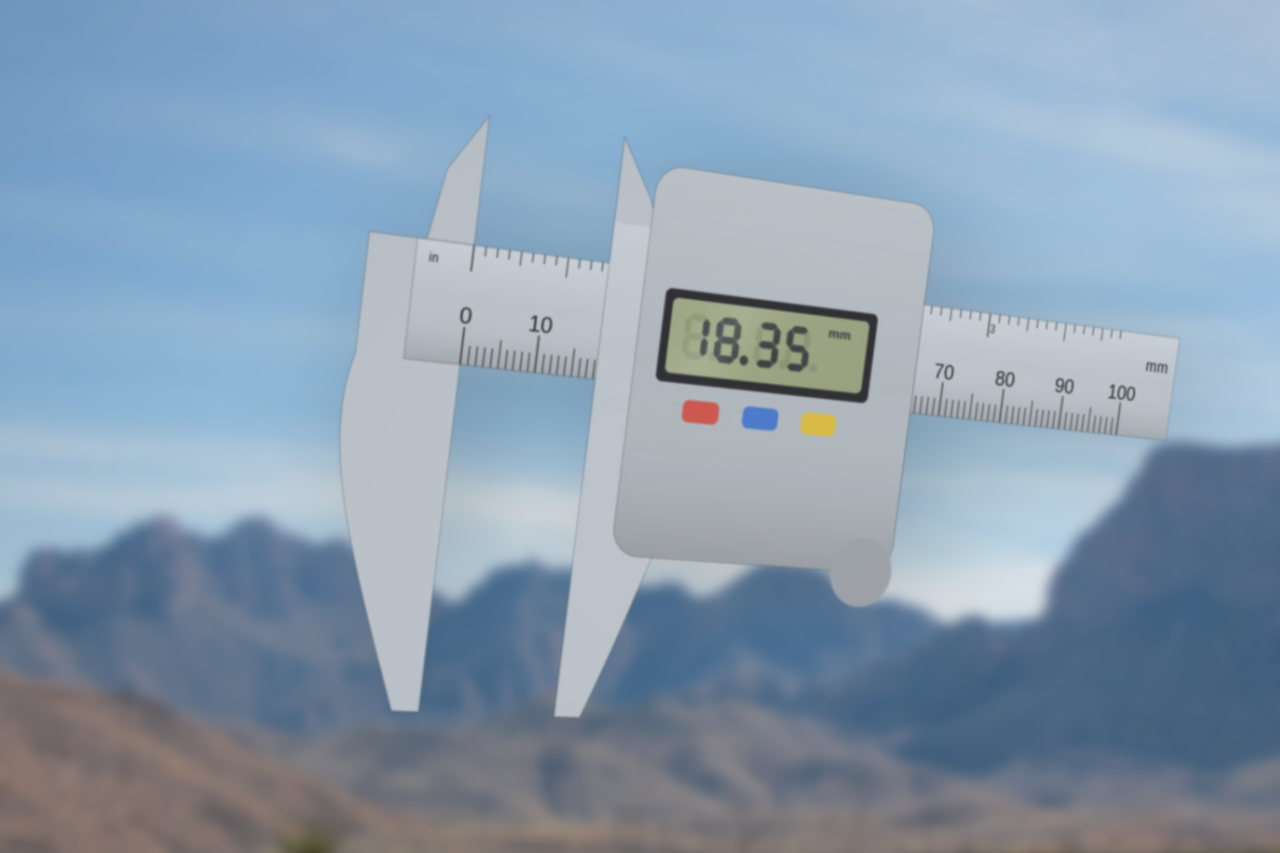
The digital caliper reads 18.35 mm
